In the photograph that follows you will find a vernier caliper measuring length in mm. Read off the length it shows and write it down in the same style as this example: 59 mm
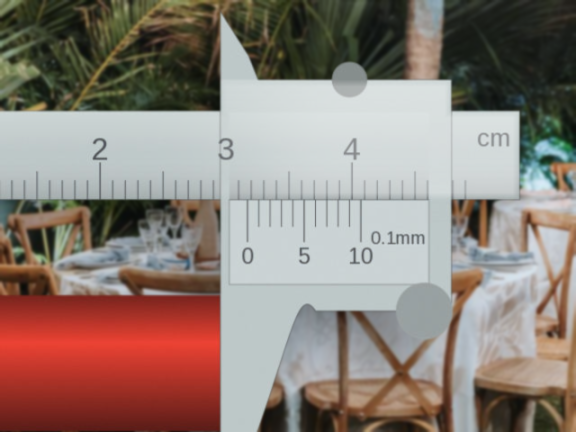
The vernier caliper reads 31.7 mm
